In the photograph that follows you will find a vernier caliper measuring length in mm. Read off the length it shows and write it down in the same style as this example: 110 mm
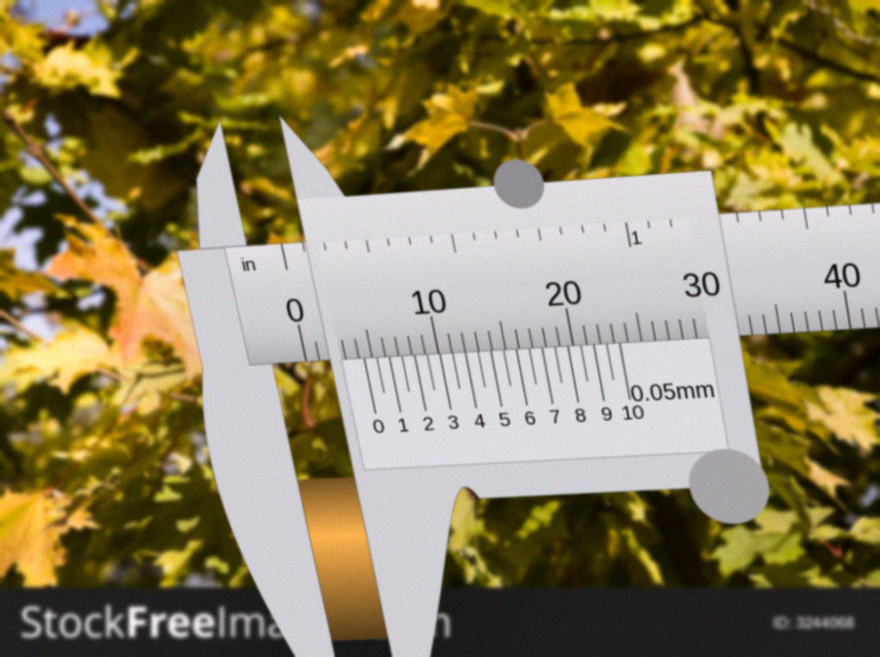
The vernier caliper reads 4.4 mm
